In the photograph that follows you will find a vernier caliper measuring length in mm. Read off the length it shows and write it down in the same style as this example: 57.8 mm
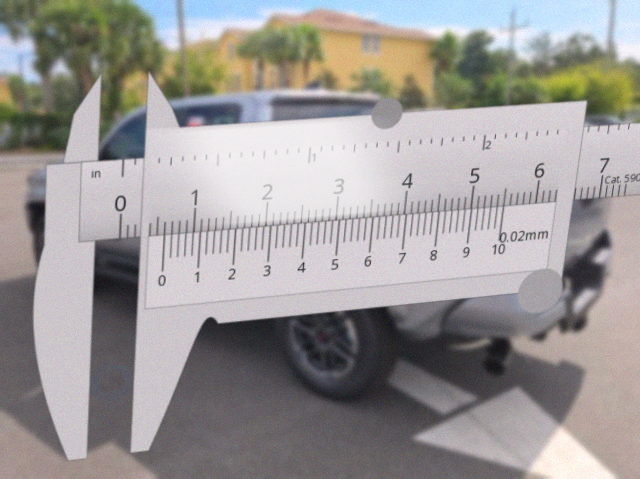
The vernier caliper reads 6.0 mm
